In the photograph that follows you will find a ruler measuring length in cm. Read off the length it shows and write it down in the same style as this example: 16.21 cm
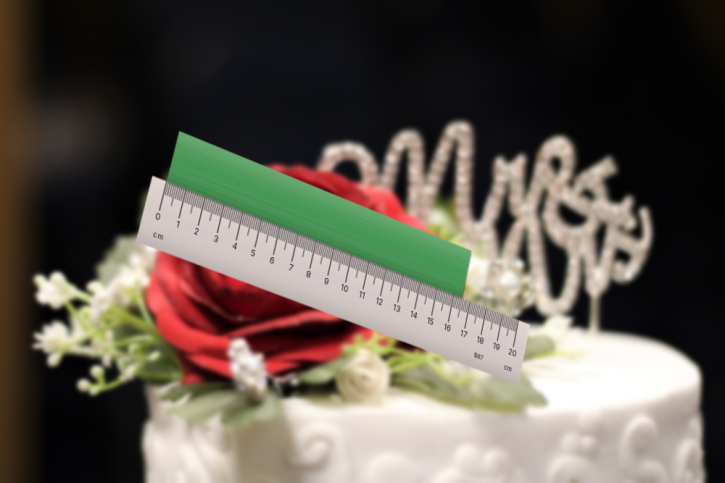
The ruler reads 16.5 cm
